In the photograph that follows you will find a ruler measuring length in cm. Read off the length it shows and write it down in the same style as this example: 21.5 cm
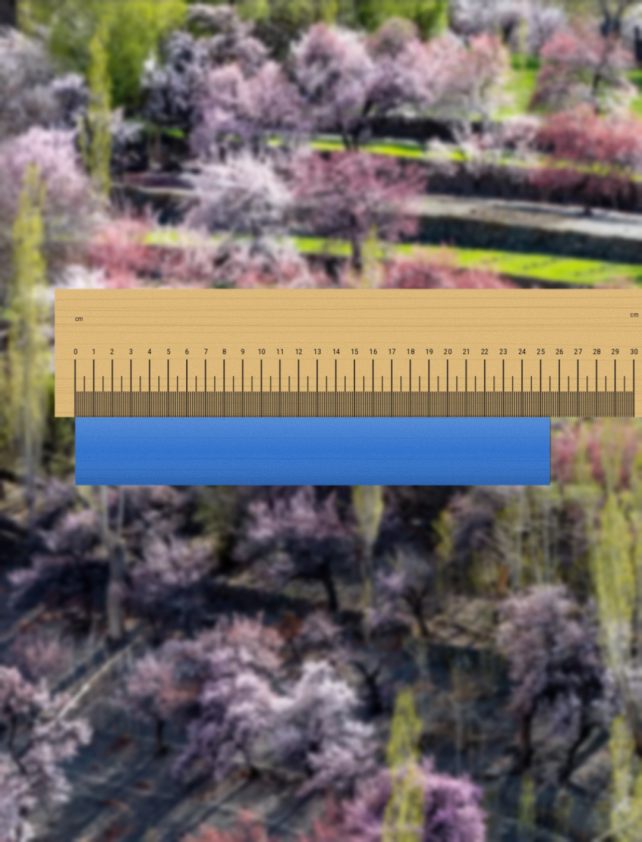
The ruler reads 25.5 cm
